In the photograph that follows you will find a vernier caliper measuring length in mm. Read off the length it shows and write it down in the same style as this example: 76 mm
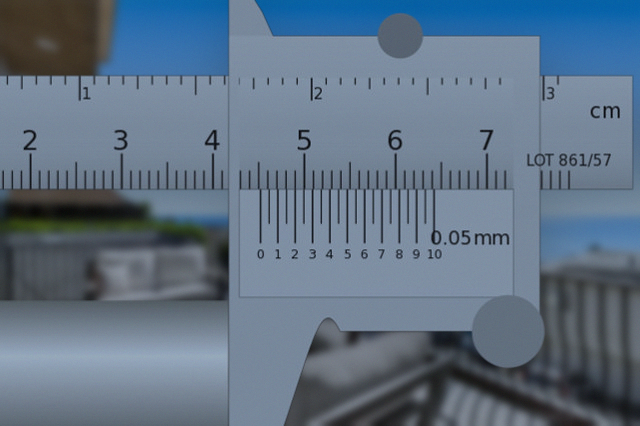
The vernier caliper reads 45.2 mm
